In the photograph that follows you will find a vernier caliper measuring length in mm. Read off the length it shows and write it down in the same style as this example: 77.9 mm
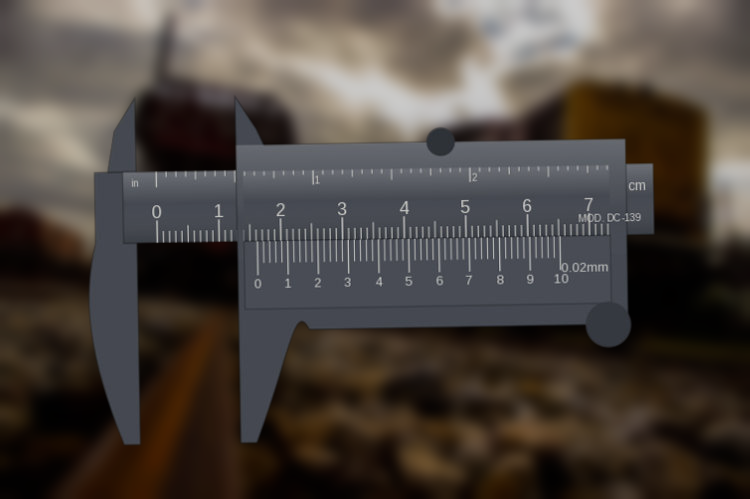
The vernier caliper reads 16.2 mm
